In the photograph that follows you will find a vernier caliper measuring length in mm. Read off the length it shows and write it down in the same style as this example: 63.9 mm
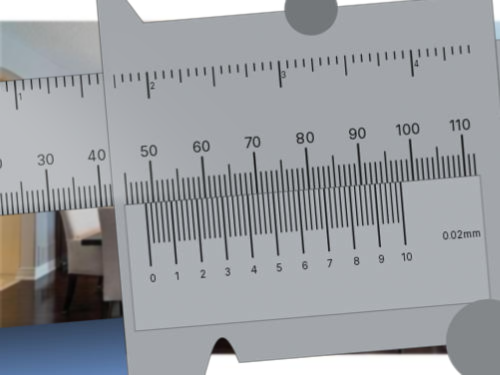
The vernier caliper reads 48.5 mm
